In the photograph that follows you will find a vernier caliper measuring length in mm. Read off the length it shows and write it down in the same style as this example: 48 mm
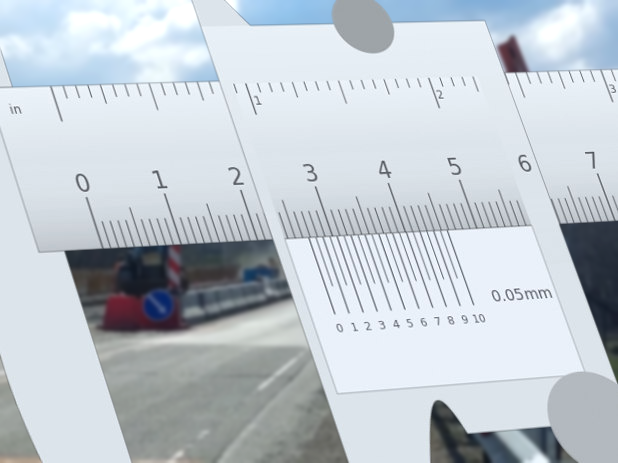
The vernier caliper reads 26.8 mm
